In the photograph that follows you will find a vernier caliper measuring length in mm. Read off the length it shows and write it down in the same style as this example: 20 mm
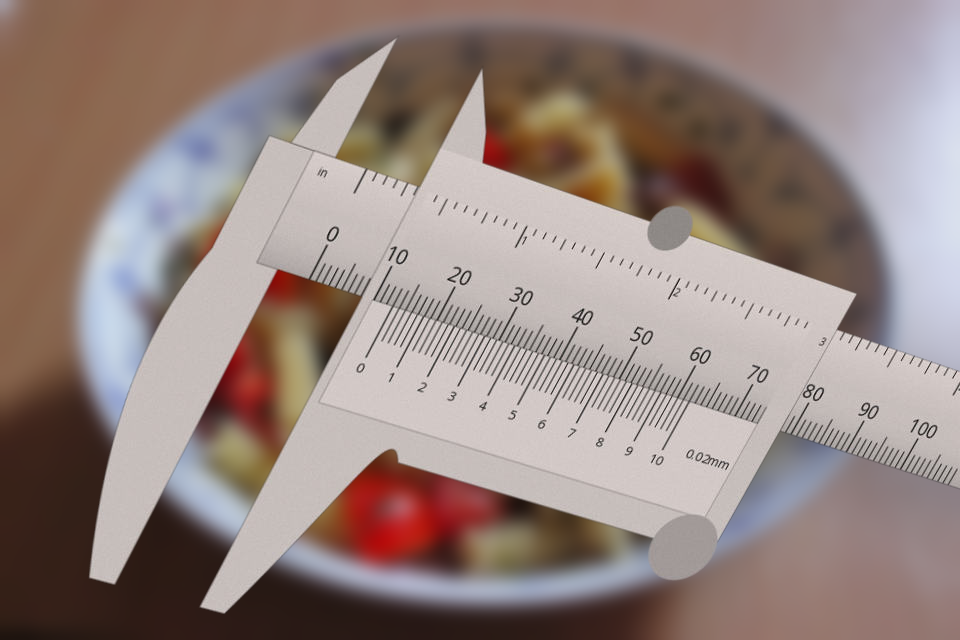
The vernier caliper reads 13.0 mm
